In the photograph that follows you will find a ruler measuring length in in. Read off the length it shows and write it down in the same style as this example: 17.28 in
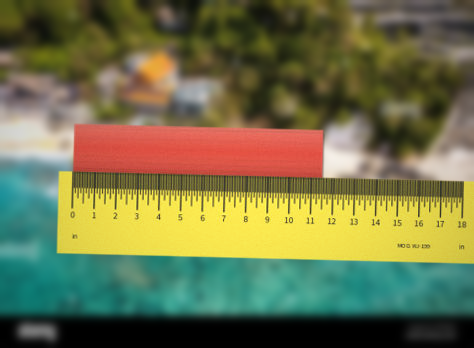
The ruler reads 11.5 in
